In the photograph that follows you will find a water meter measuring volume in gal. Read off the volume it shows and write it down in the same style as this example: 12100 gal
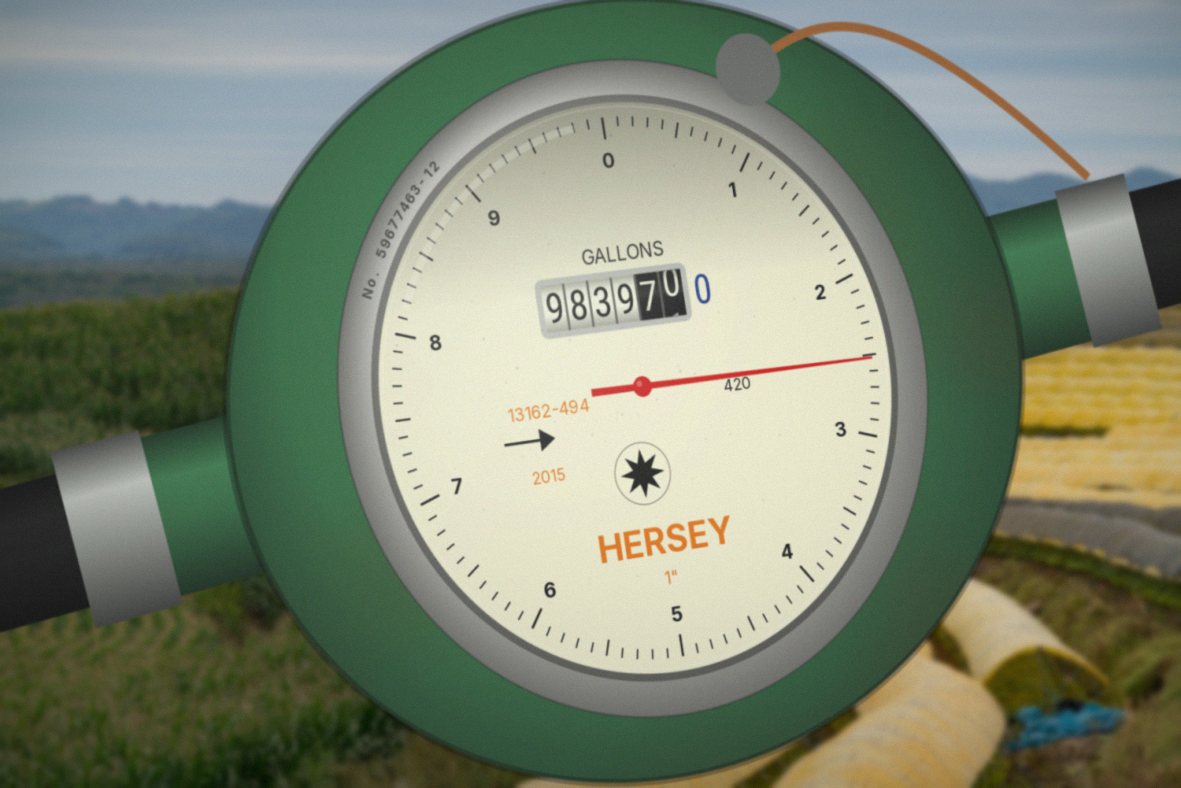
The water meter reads 9839702.5 gal
